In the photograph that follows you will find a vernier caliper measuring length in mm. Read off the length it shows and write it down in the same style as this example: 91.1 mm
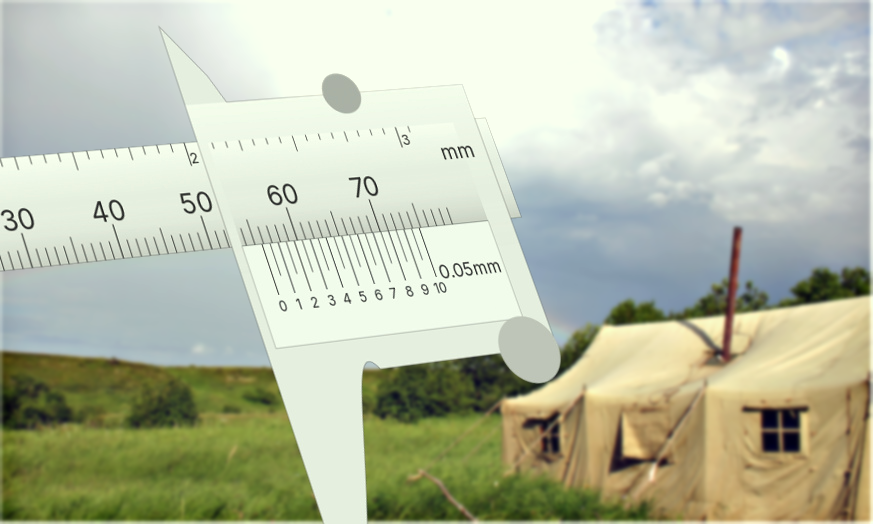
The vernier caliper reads 55.8 mm
